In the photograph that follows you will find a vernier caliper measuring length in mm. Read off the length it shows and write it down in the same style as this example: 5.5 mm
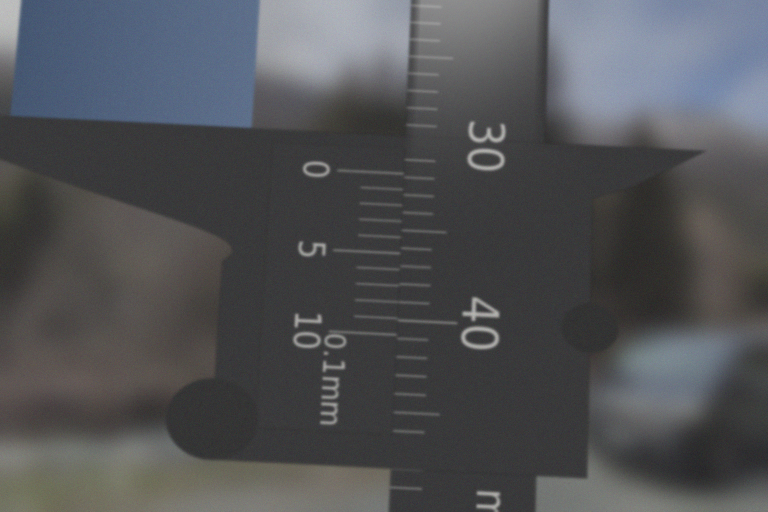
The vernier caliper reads 31.8 mm
